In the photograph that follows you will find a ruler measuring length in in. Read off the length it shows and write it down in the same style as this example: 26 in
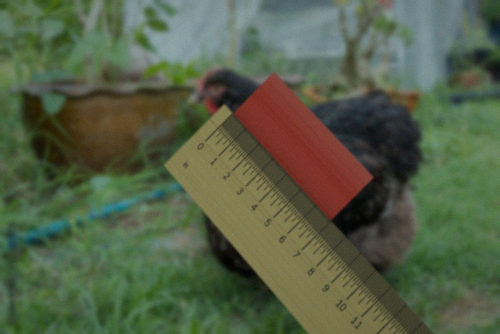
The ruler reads 7 in
